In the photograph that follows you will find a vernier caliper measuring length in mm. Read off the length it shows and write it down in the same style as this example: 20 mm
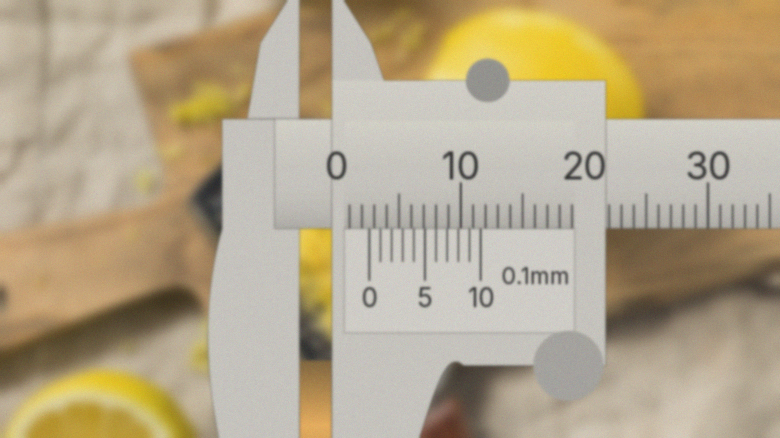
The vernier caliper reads 2.6 mm
